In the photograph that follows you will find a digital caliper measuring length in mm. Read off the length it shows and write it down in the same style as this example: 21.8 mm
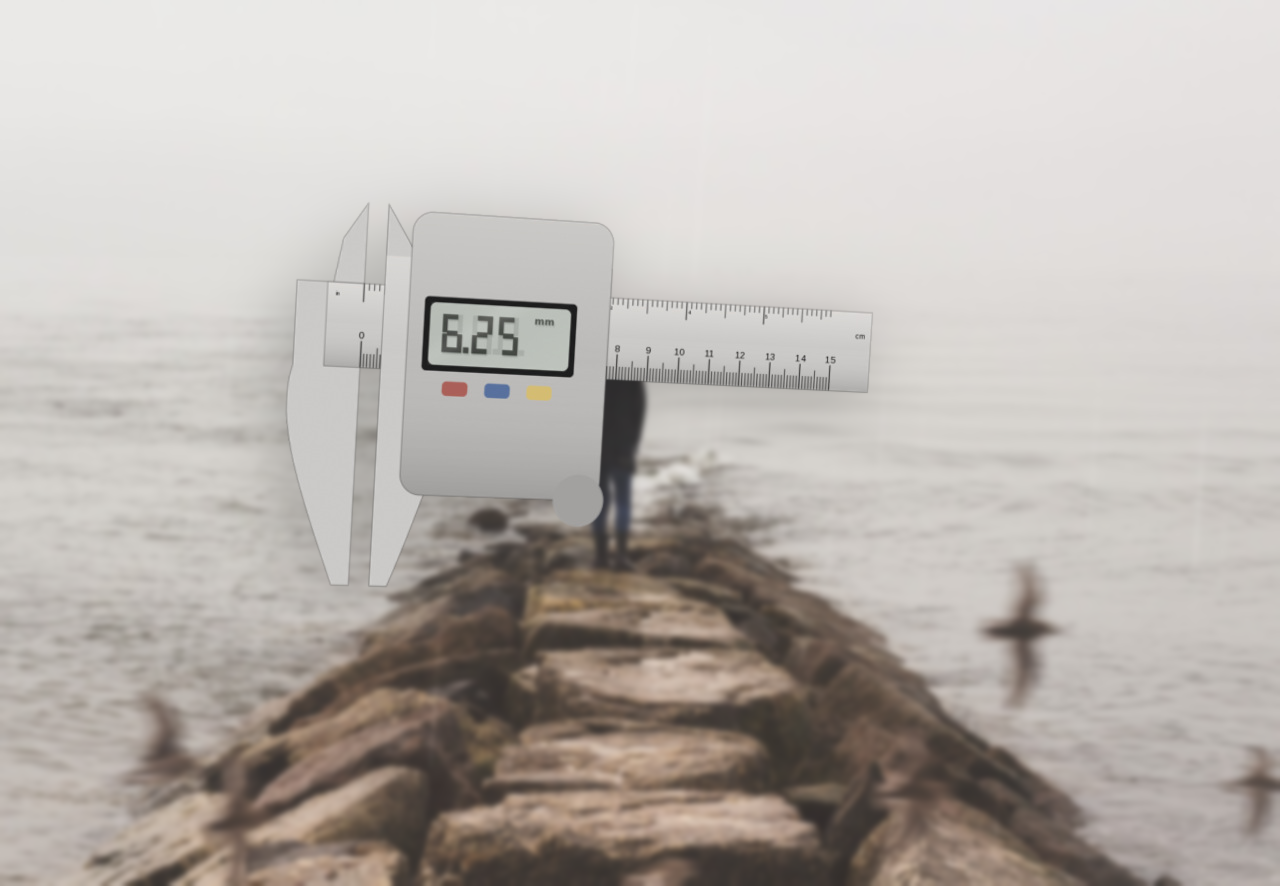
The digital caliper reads 6.25 mm
